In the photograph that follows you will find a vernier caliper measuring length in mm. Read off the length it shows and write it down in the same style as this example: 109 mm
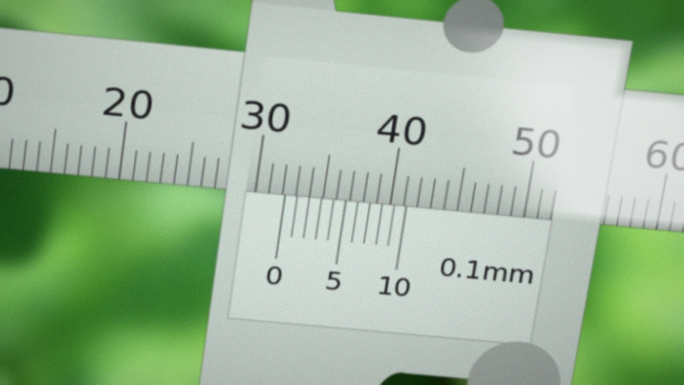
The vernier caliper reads 32.2 mm
